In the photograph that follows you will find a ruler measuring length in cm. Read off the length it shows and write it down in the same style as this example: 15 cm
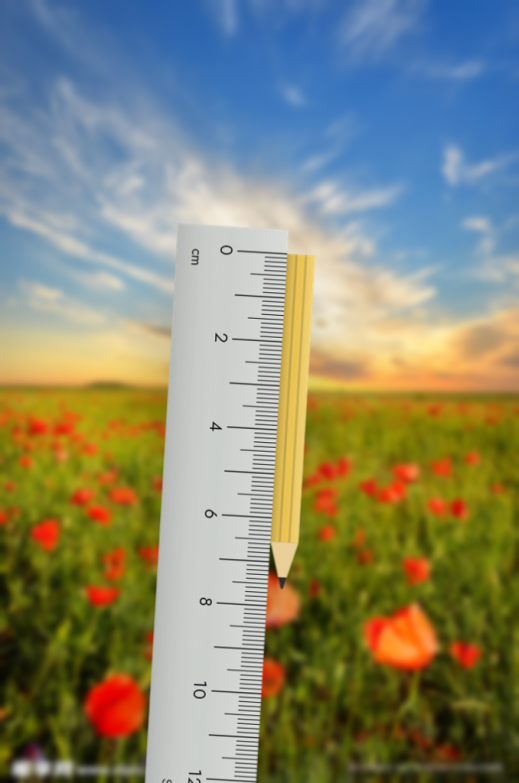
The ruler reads 7.6 cm
